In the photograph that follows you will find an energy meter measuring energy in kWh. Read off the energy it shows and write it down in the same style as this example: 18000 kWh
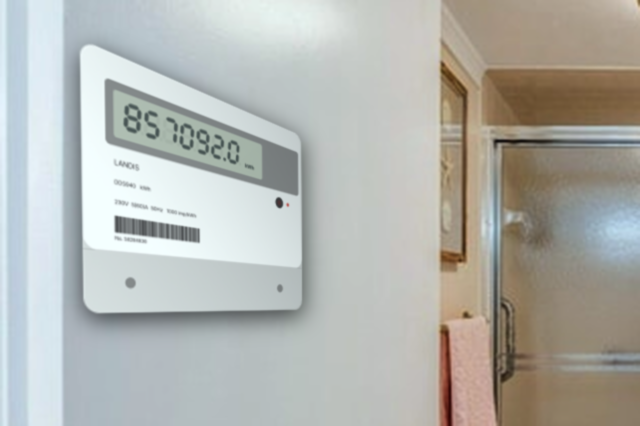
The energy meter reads 857092.0 kWh
